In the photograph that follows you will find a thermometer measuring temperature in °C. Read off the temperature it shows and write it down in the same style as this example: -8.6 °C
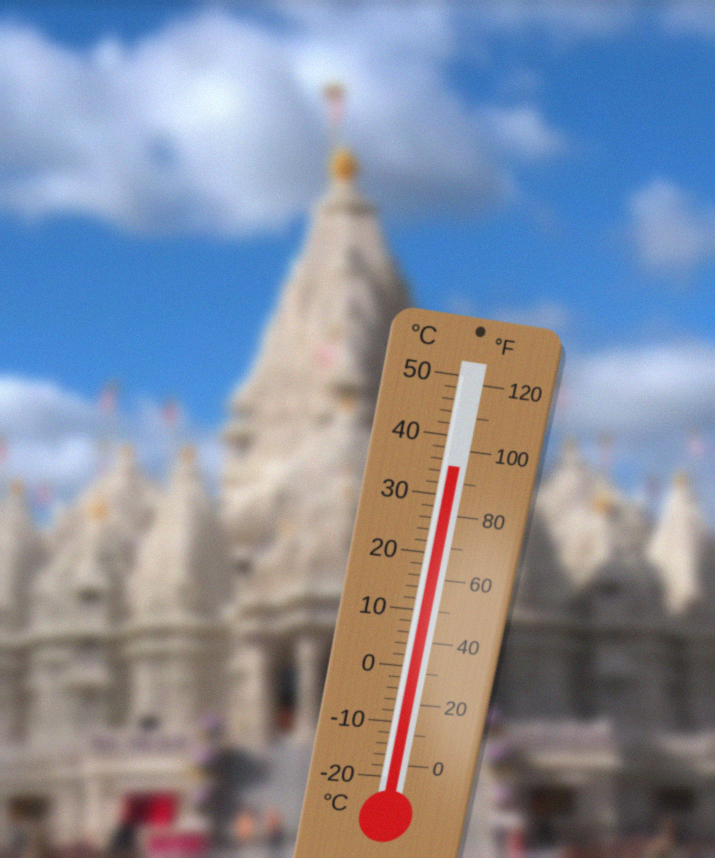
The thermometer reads 35 °C
